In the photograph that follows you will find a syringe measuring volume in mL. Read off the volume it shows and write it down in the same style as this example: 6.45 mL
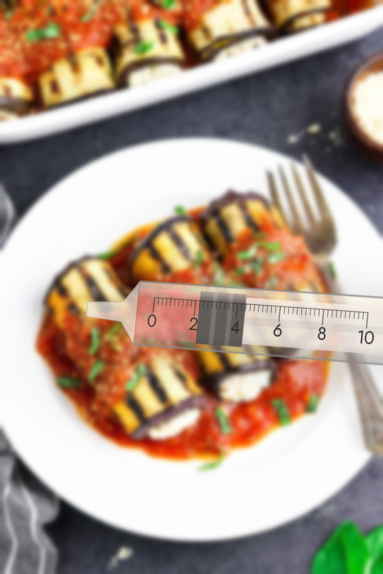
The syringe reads 2.2 mL
